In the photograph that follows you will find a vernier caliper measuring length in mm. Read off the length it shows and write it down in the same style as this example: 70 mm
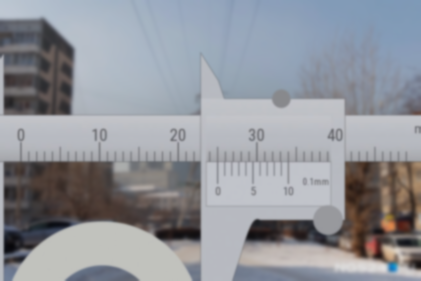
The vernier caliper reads 25.0 mm
